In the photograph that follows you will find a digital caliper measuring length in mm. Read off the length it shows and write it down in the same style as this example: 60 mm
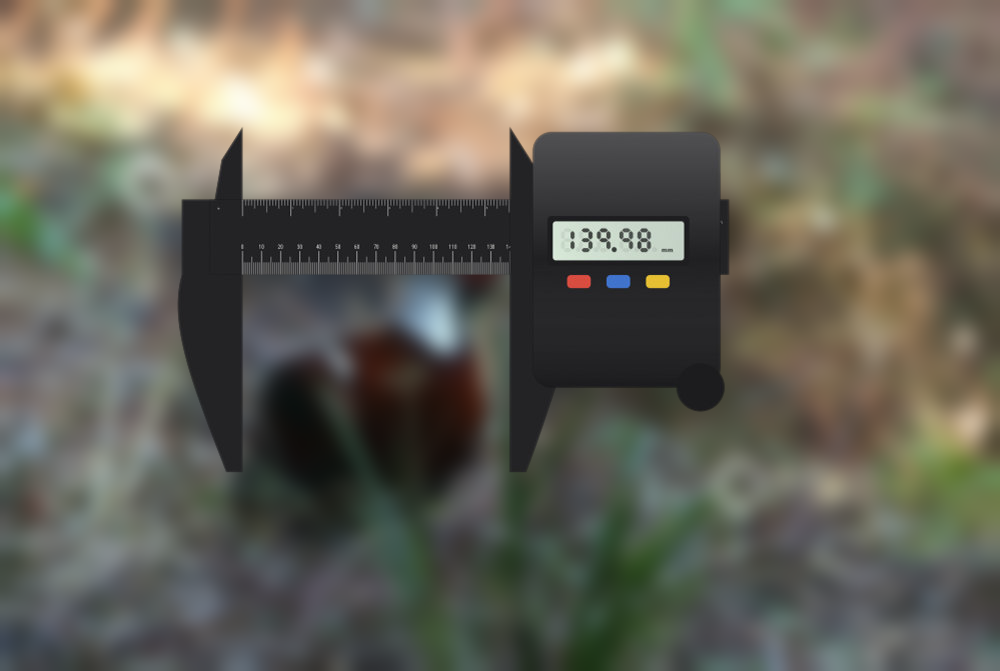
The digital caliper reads 139.98 mm
